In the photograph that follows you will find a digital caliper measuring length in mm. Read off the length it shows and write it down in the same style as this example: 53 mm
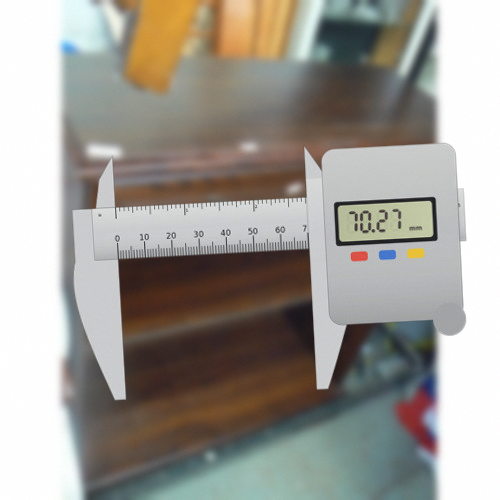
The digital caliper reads 70.27 mm
